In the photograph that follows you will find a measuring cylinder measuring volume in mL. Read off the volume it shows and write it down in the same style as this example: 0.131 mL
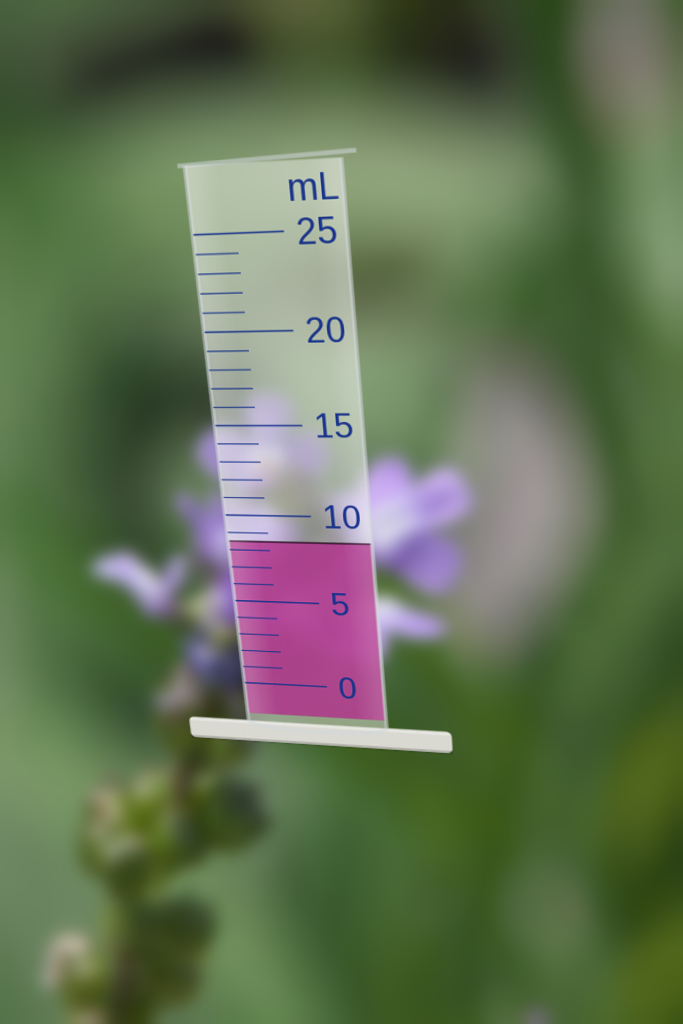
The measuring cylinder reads 8.5 mL
